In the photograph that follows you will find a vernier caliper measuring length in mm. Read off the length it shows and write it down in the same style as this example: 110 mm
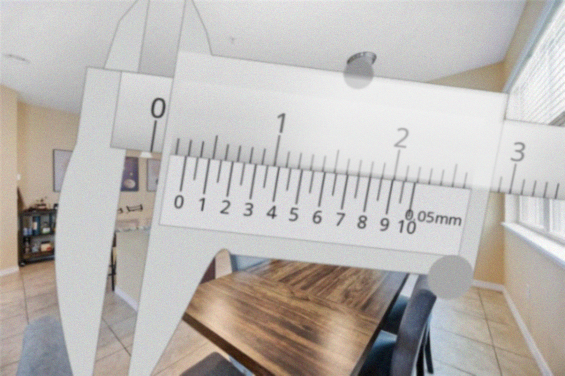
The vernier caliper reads 2.8 mm
